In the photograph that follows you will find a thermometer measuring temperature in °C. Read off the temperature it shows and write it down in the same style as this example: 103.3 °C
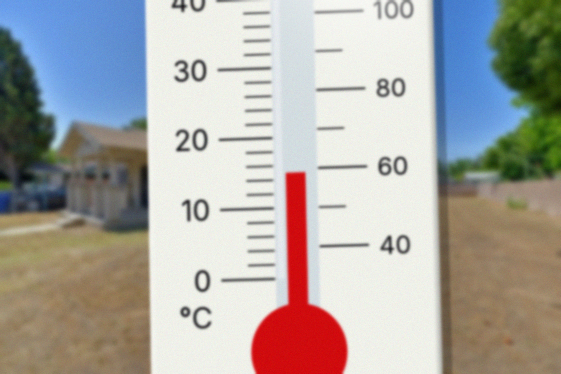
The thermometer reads 15 °C
